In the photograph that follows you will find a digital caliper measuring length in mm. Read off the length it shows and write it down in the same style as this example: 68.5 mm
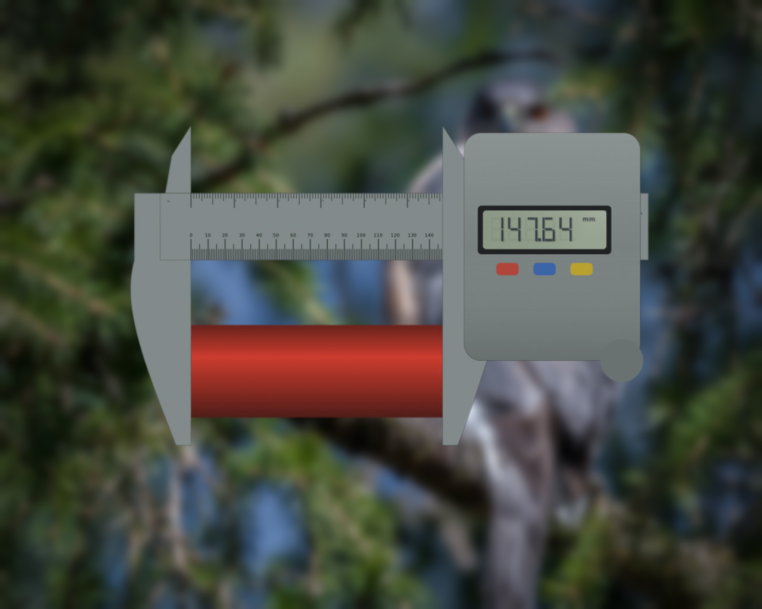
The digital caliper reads 147.64 mm
